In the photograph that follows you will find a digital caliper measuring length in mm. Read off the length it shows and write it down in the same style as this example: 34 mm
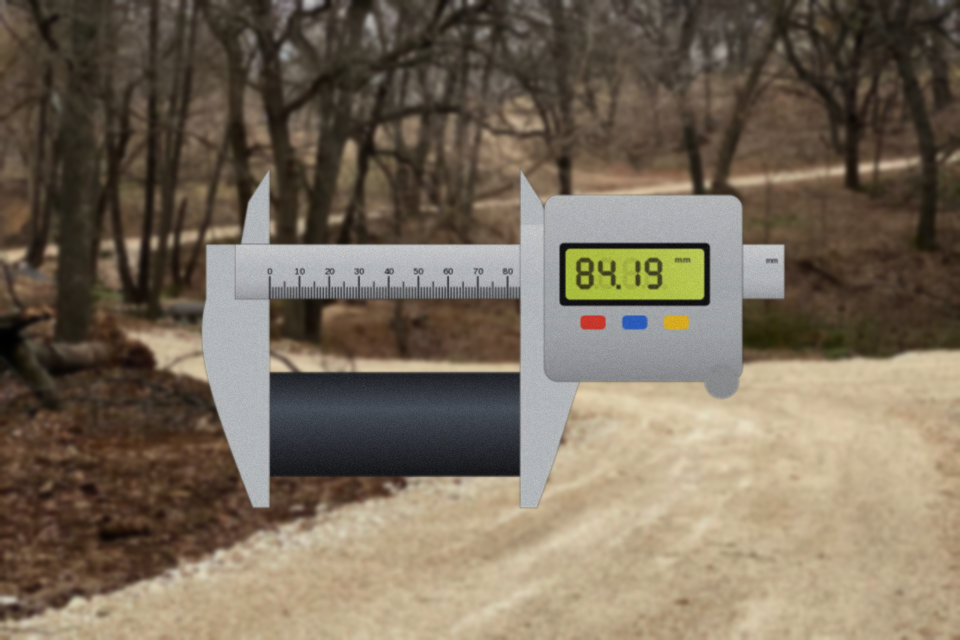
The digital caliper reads 84.19 mm
